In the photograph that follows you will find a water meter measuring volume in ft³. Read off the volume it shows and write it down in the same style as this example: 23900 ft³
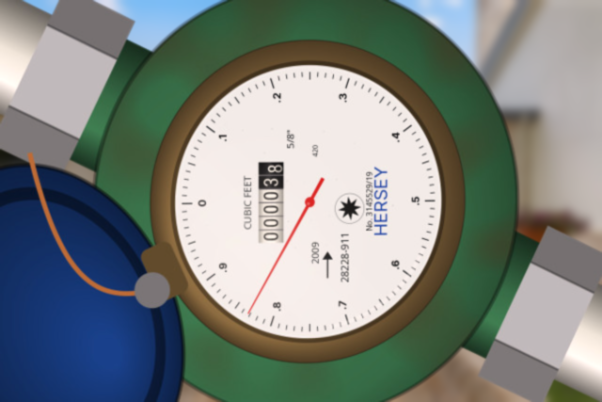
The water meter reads 37.83 ft³
